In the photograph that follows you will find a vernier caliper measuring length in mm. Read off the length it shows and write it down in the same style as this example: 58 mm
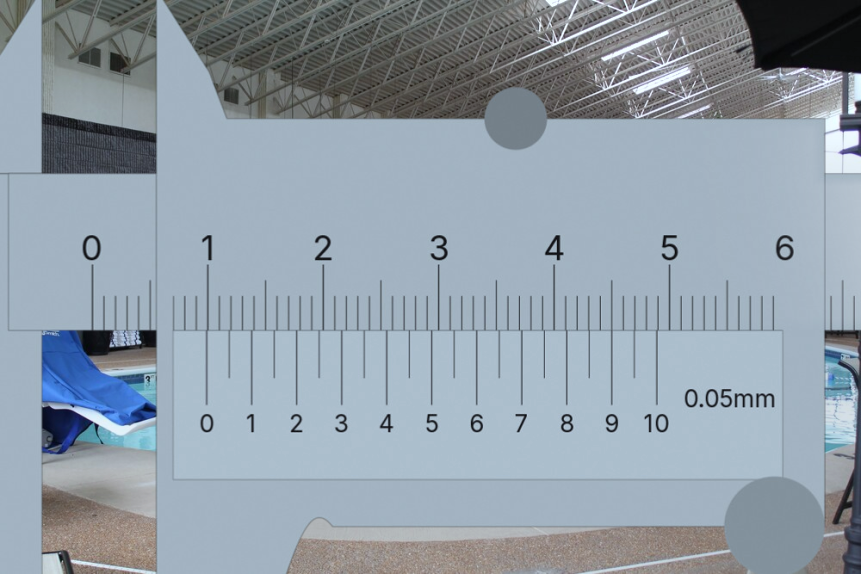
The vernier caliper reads 9.9 mm
